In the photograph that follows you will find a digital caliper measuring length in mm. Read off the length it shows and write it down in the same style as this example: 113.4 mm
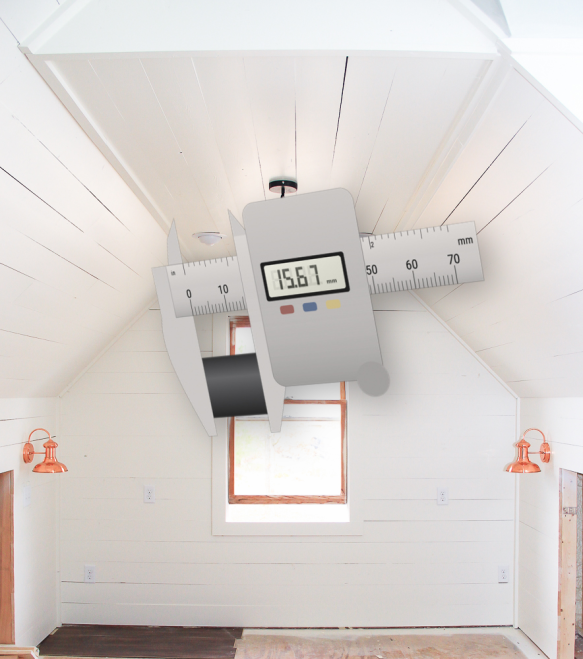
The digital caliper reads 15.67 mm
